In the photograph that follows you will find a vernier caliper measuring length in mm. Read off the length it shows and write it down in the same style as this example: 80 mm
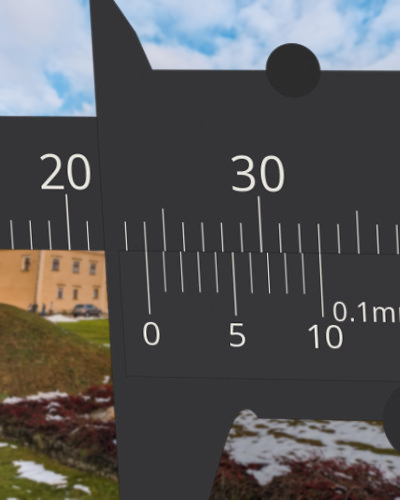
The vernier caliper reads 24.0 mm
